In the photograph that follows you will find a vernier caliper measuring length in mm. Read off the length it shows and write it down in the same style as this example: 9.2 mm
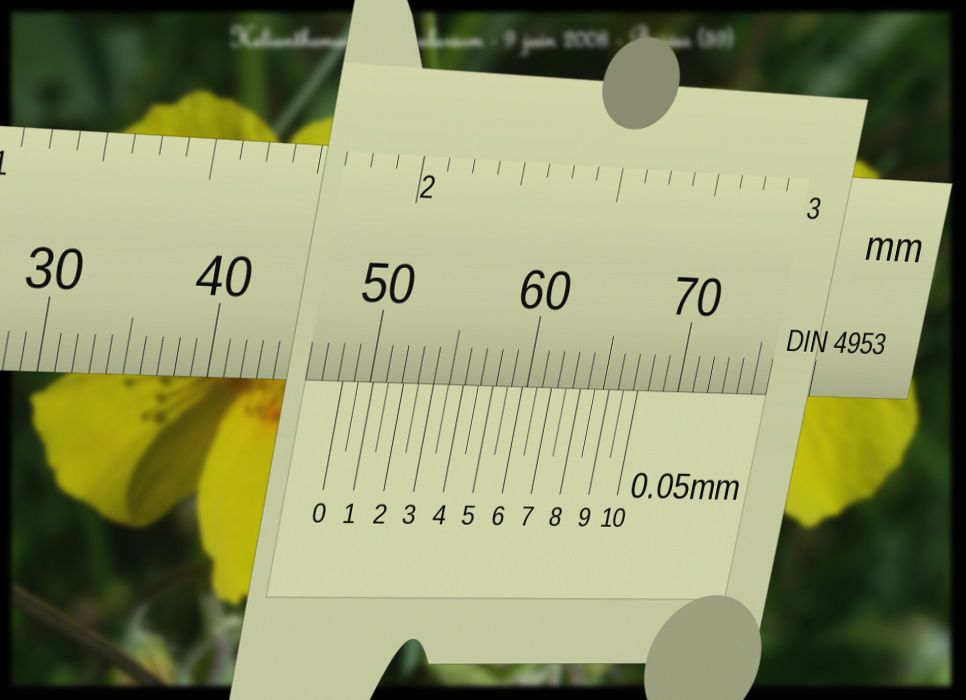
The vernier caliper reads 48.3 mm
